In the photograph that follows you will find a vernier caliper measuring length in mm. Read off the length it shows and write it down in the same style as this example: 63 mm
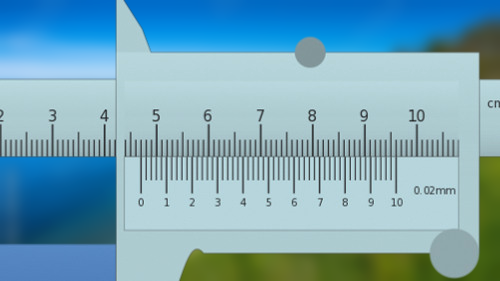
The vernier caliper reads 47.0 mm
